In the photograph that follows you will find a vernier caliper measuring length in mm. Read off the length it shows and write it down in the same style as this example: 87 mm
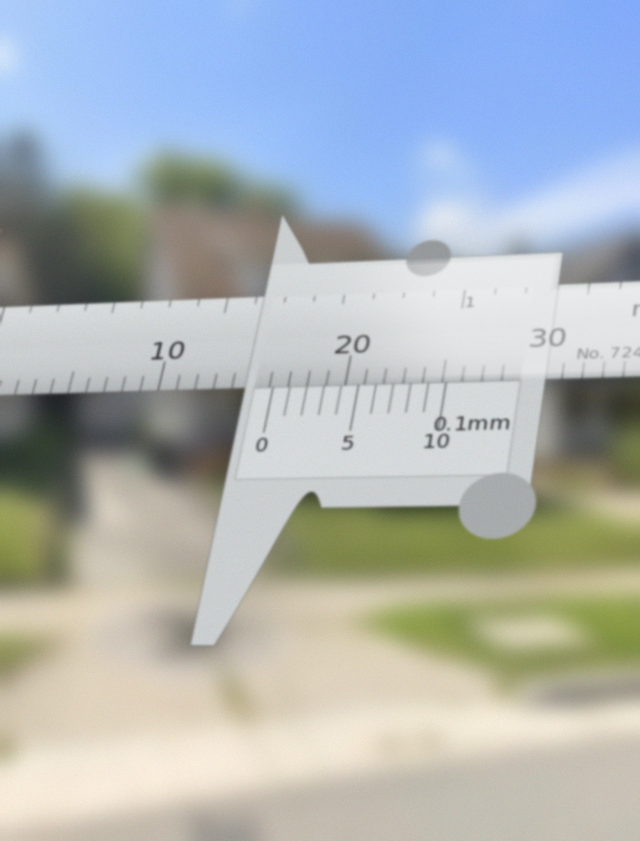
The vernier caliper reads 16.2 mm
